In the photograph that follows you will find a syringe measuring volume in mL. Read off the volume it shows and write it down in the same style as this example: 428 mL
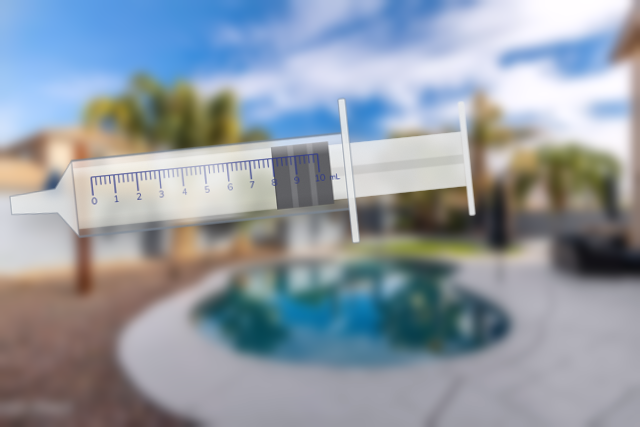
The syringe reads 8 mL
